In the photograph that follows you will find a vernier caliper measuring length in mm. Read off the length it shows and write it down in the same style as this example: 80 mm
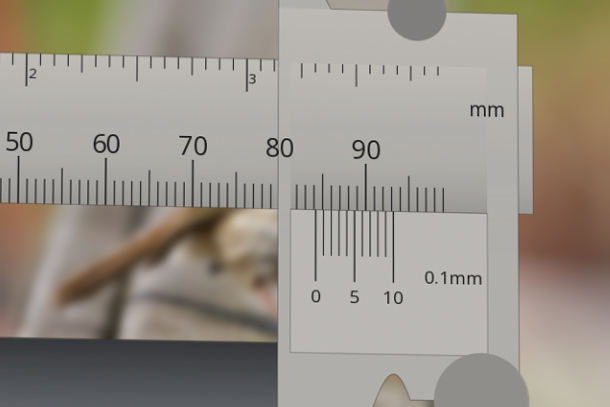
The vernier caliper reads 84.2 mm
